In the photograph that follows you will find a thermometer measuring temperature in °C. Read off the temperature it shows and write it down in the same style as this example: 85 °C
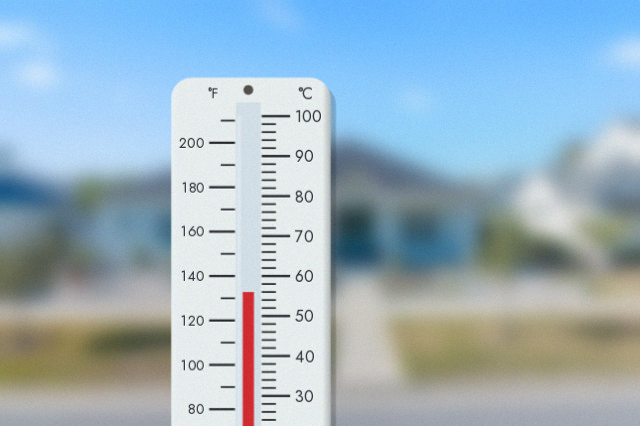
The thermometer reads 56 °C
